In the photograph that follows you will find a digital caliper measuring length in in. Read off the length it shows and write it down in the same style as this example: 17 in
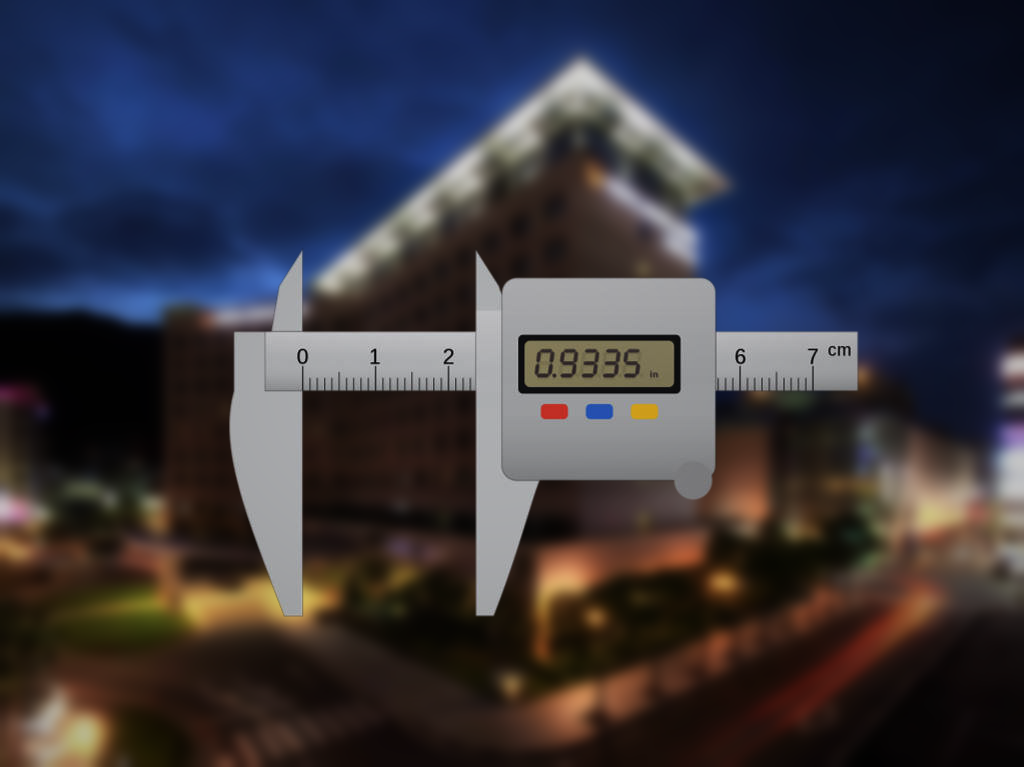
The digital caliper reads 0.9335 in
